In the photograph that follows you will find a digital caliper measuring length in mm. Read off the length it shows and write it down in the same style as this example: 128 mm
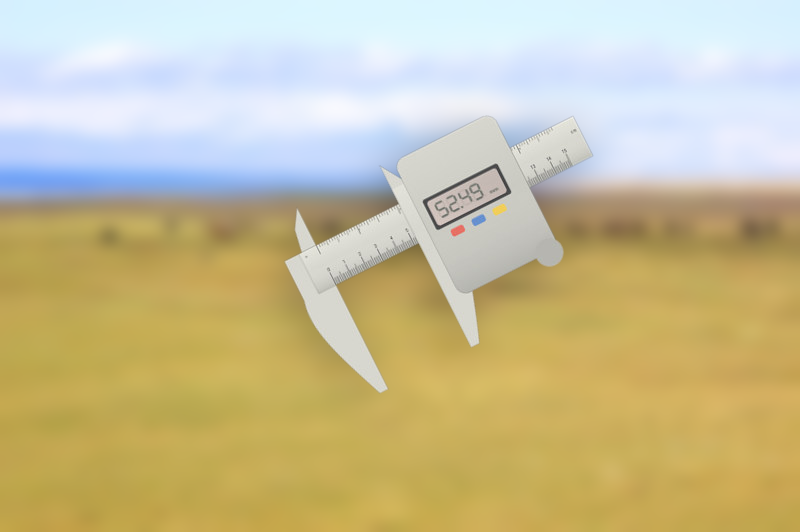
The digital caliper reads 52.49 mm
